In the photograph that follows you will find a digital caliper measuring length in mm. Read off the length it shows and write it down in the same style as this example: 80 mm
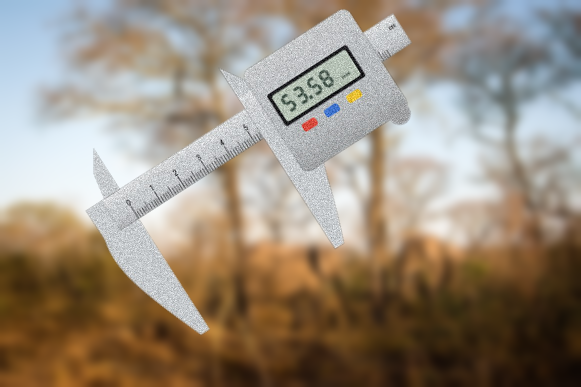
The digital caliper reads 53.58 mm
